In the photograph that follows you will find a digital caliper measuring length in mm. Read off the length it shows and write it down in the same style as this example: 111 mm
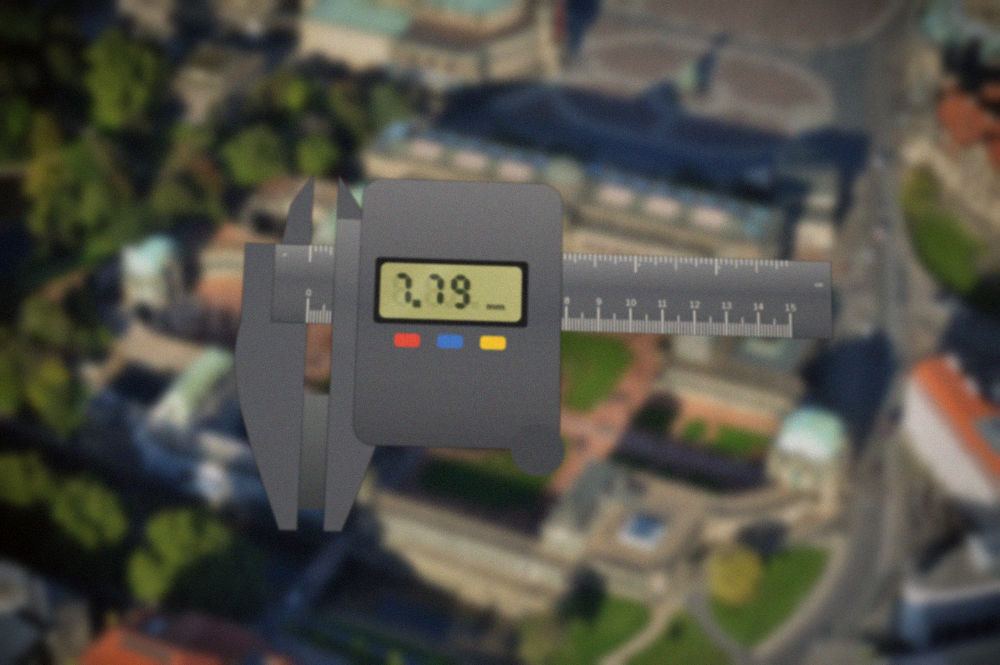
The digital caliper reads 7.79 mm
